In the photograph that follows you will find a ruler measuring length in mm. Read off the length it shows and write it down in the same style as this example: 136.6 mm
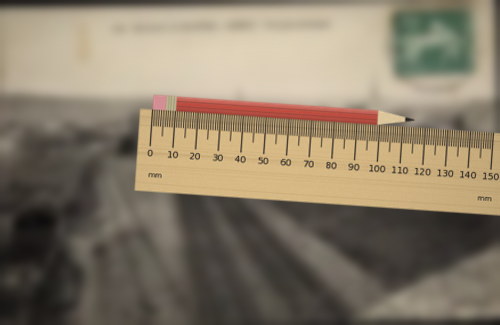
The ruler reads 115 mm
